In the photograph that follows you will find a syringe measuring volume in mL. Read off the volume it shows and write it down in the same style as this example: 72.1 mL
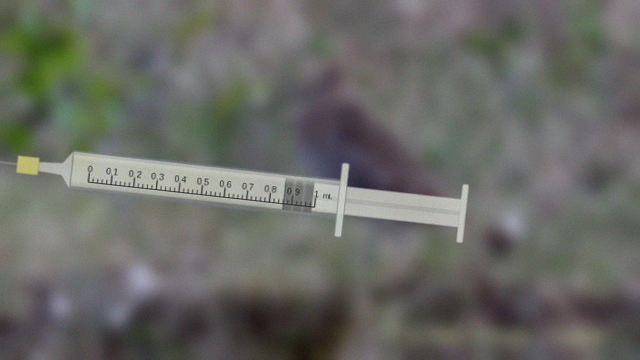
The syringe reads 0.86 mL
